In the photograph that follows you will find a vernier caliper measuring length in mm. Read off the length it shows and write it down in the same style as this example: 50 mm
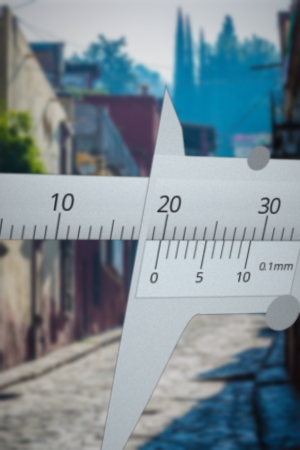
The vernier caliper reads 19.8 mm
